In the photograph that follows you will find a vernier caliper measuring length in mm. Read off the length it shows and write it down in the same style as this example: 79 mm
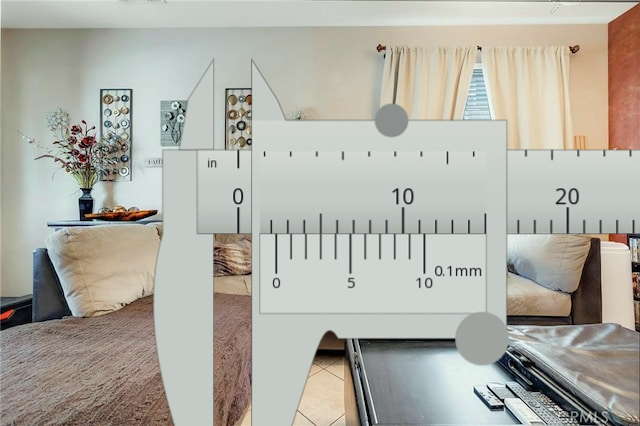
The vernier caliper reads 2.3 mm
